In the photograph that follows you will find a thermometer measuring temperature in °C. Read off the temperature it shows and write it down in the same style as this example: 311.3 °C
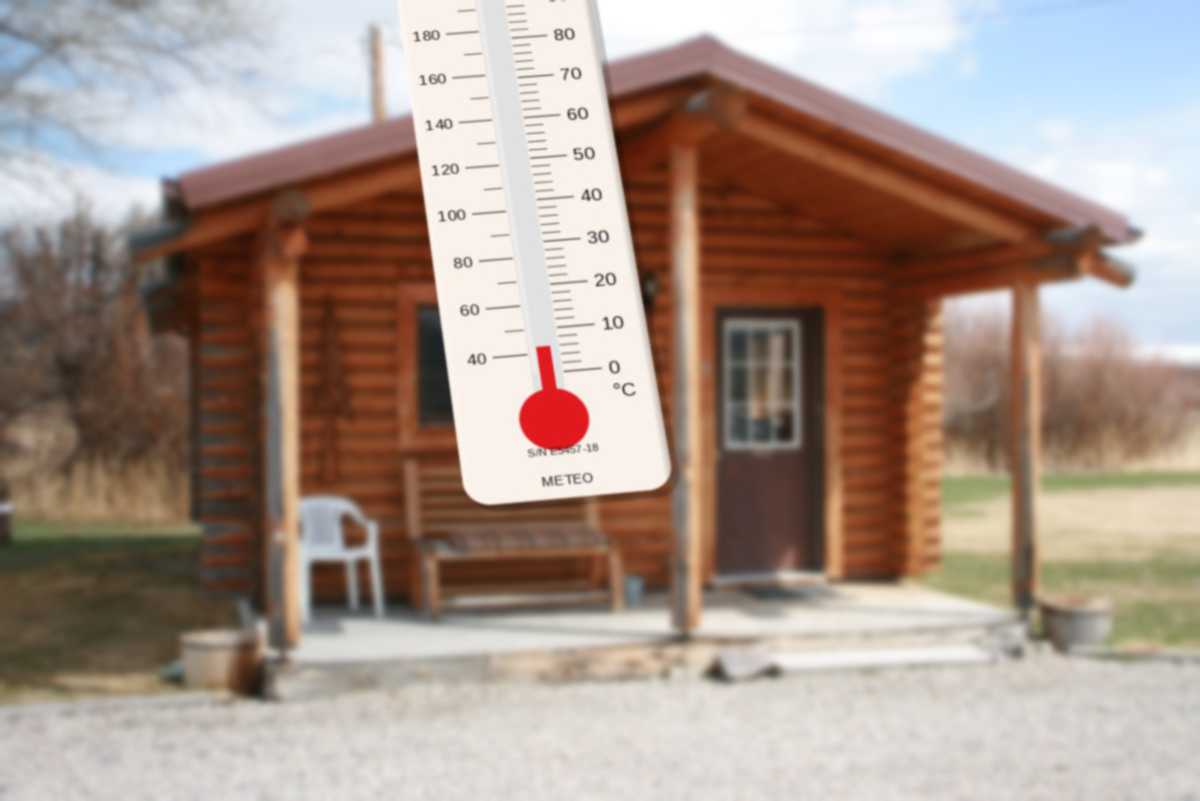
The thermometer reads 6 °C
